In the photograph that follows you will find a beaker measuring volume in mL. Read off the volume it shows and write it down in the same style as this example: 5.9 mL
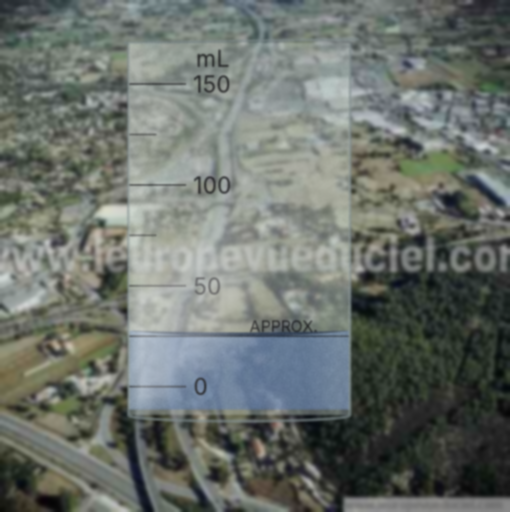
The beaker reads 25 mL
